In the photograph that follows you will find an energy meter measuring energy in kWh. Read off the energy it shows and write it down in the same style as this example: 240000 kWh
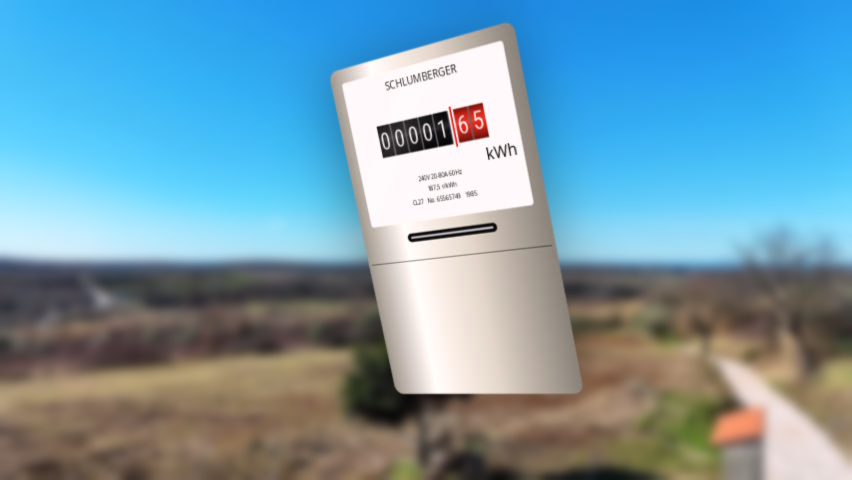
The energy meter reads 1.65 kWh
